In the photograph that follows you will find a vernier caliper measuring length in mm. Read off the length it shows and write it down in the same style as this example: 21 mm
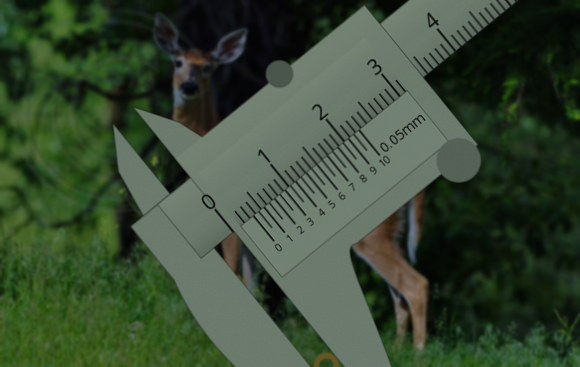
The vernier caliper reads 3.6 mm
